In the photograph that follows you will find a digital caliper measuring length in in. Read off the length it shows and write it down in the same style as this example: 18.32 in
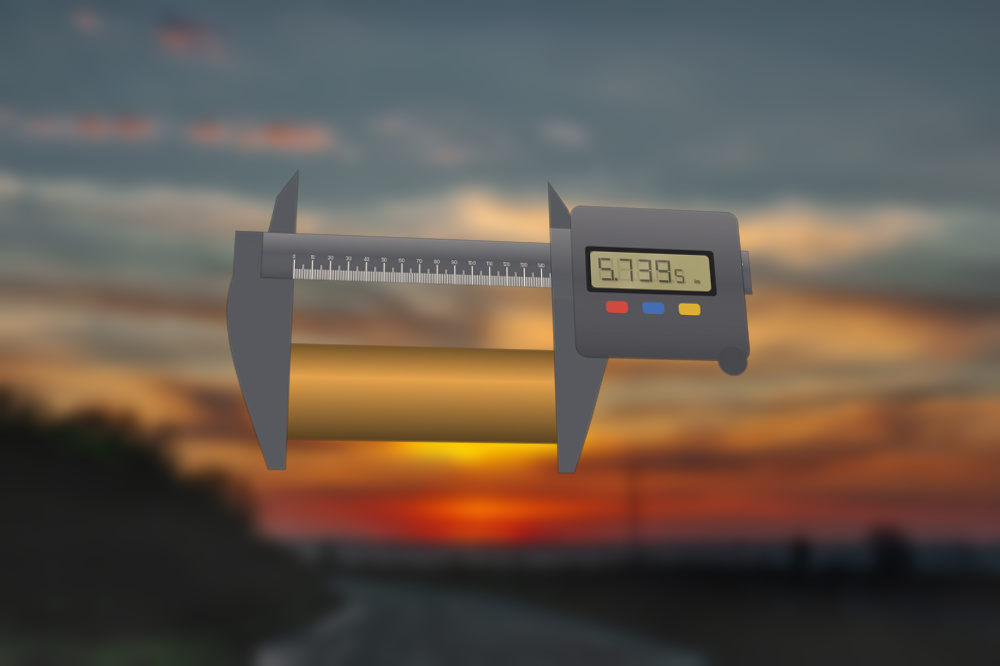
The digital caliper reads 5.7395 in
